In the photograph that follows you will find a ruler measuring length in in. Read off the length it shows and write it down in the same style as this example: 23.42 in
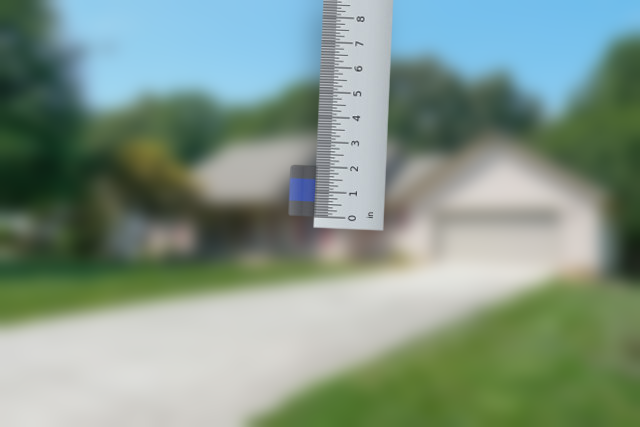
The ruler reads 2 in
